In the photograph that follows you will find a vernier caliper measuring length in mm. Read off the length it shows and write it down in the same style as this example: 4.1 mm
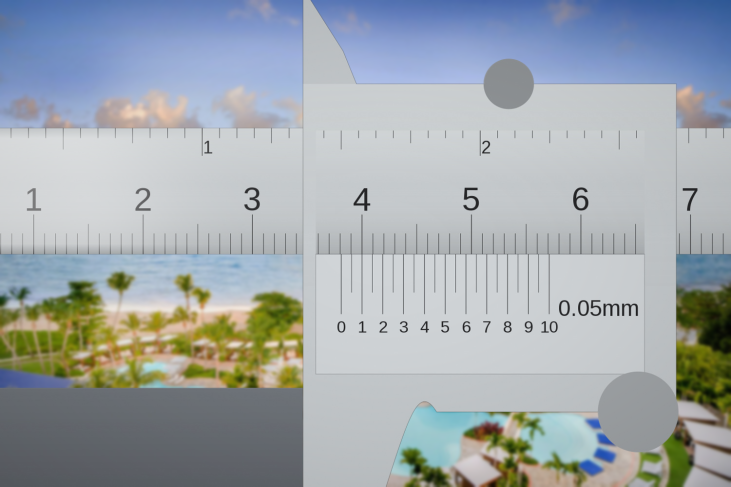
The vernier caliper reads 38.1 mm
